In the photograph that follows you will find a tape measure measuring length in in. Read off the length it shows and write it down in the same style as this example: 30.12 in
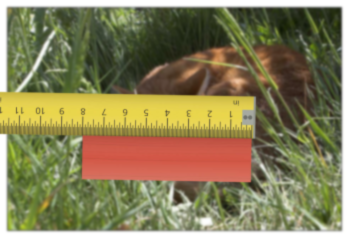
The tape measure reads 8 in
